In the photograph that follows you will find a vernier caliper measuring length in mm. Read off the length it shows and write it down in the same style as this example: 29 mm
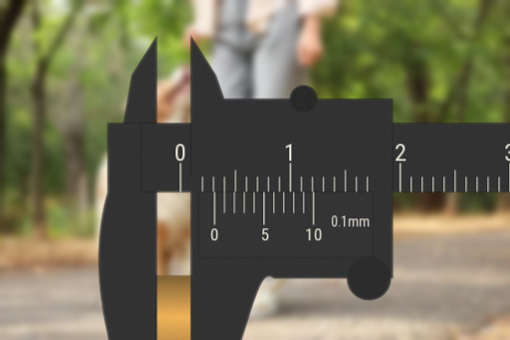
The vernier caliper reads 3.1 mm
